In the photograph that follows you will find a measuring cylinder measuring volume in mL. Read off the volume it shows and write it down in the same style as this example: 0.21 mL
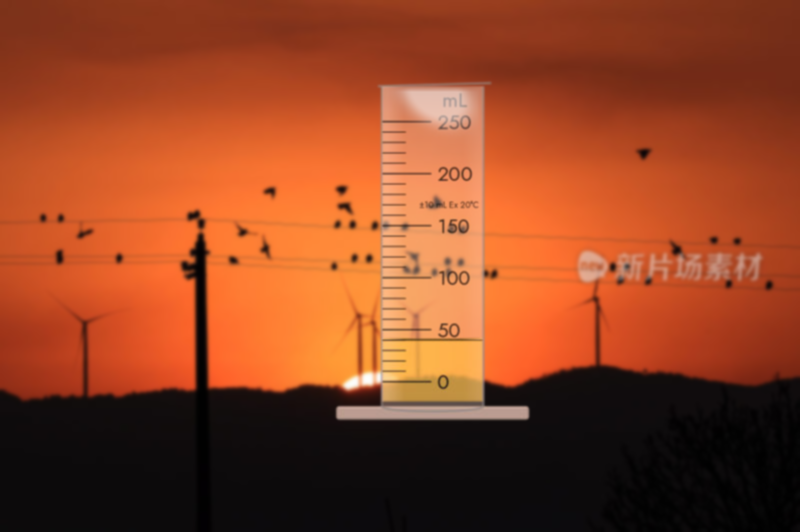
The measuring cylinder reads 40 mL
